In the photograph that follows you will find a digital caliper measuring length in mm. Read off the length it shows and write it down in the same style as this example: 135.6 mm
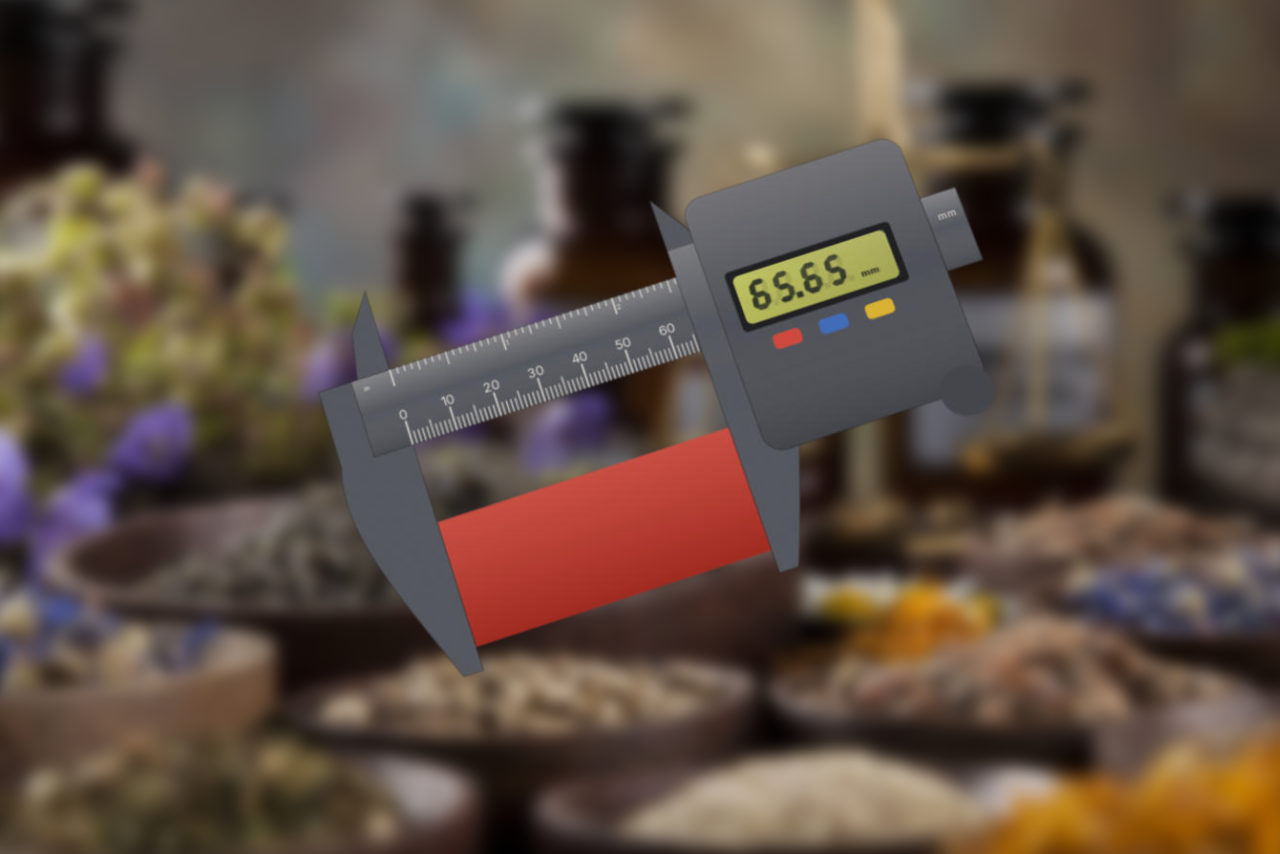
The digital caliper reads 65.65 mm
